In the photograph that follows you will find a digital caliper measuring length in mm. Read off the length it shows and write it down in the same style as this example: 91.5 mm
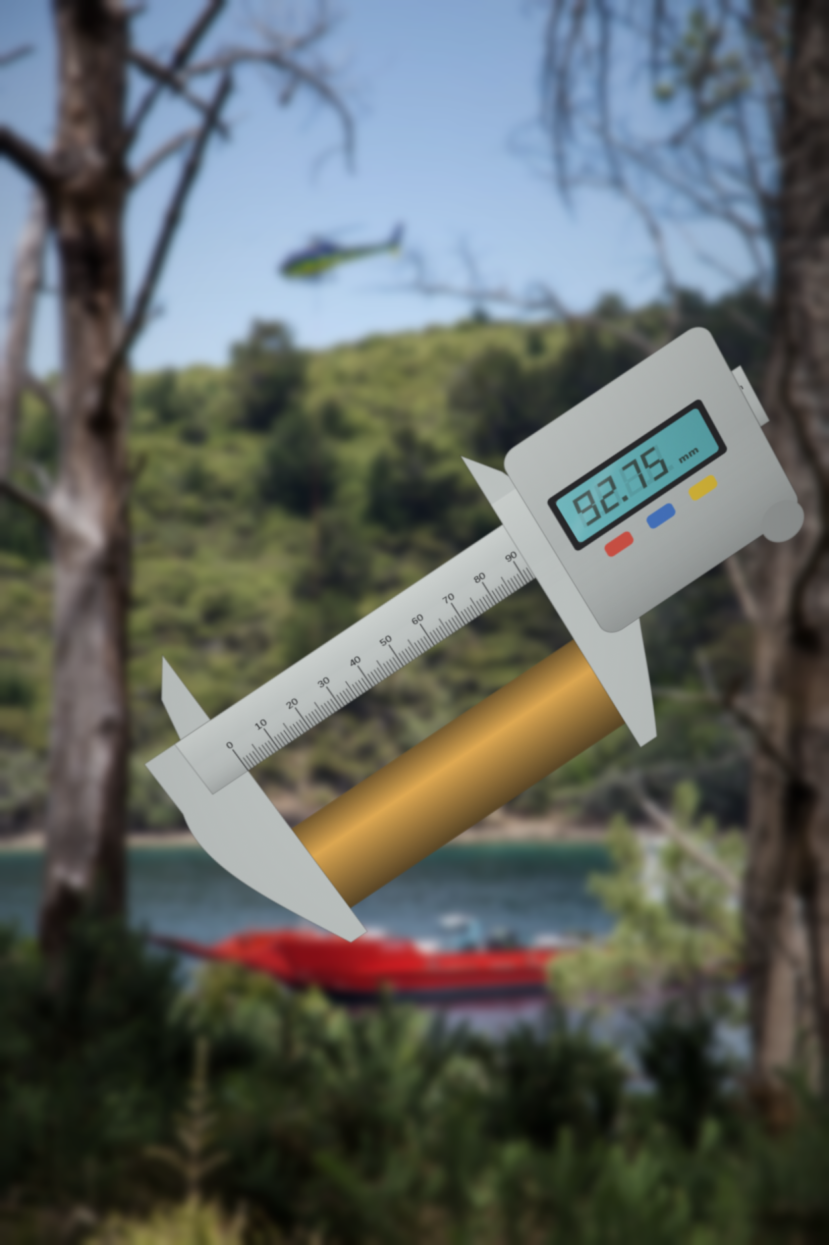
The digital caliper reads 92.75 mm
